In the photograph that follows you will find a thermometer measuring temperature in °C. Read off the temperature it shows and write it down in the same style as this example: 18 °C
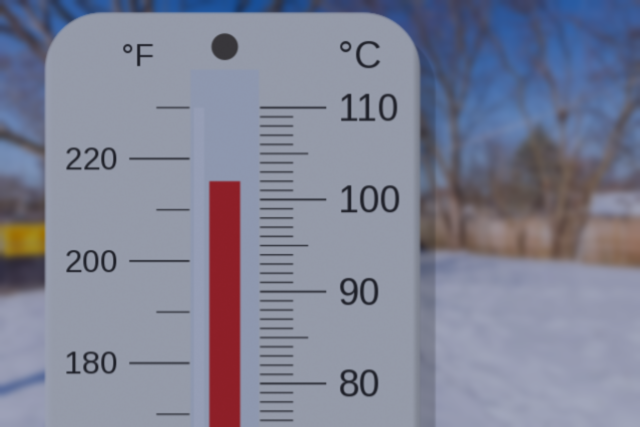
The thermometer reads 102 °C
